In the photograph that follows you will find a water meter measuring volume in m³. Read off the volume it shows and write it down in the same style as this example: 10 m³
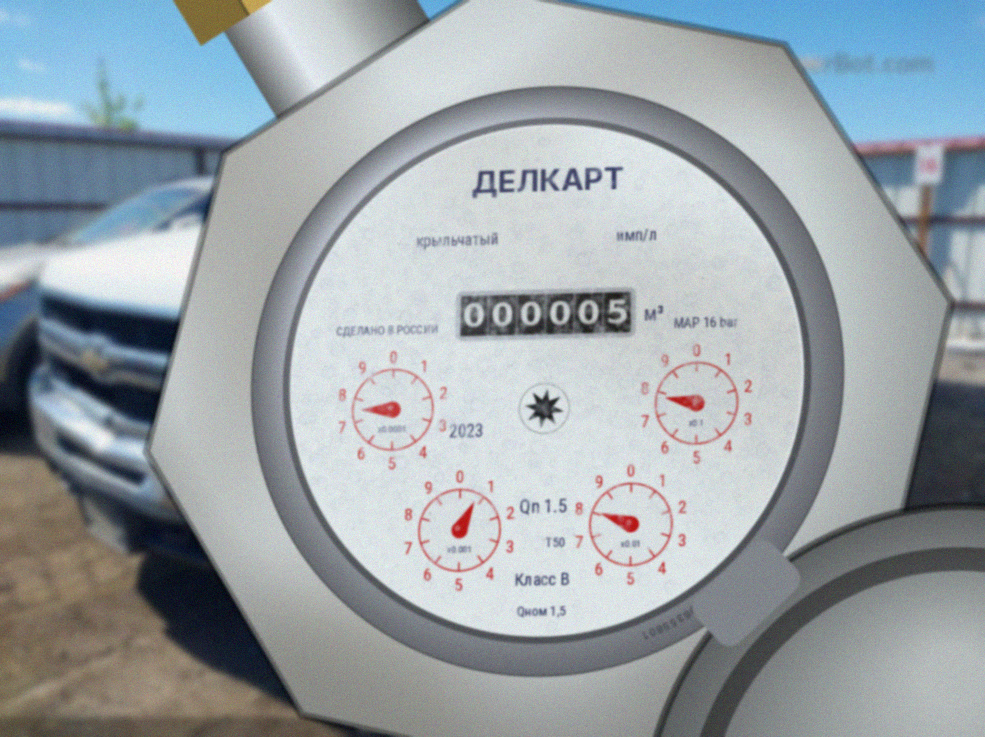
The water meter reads 5.7807 m³
